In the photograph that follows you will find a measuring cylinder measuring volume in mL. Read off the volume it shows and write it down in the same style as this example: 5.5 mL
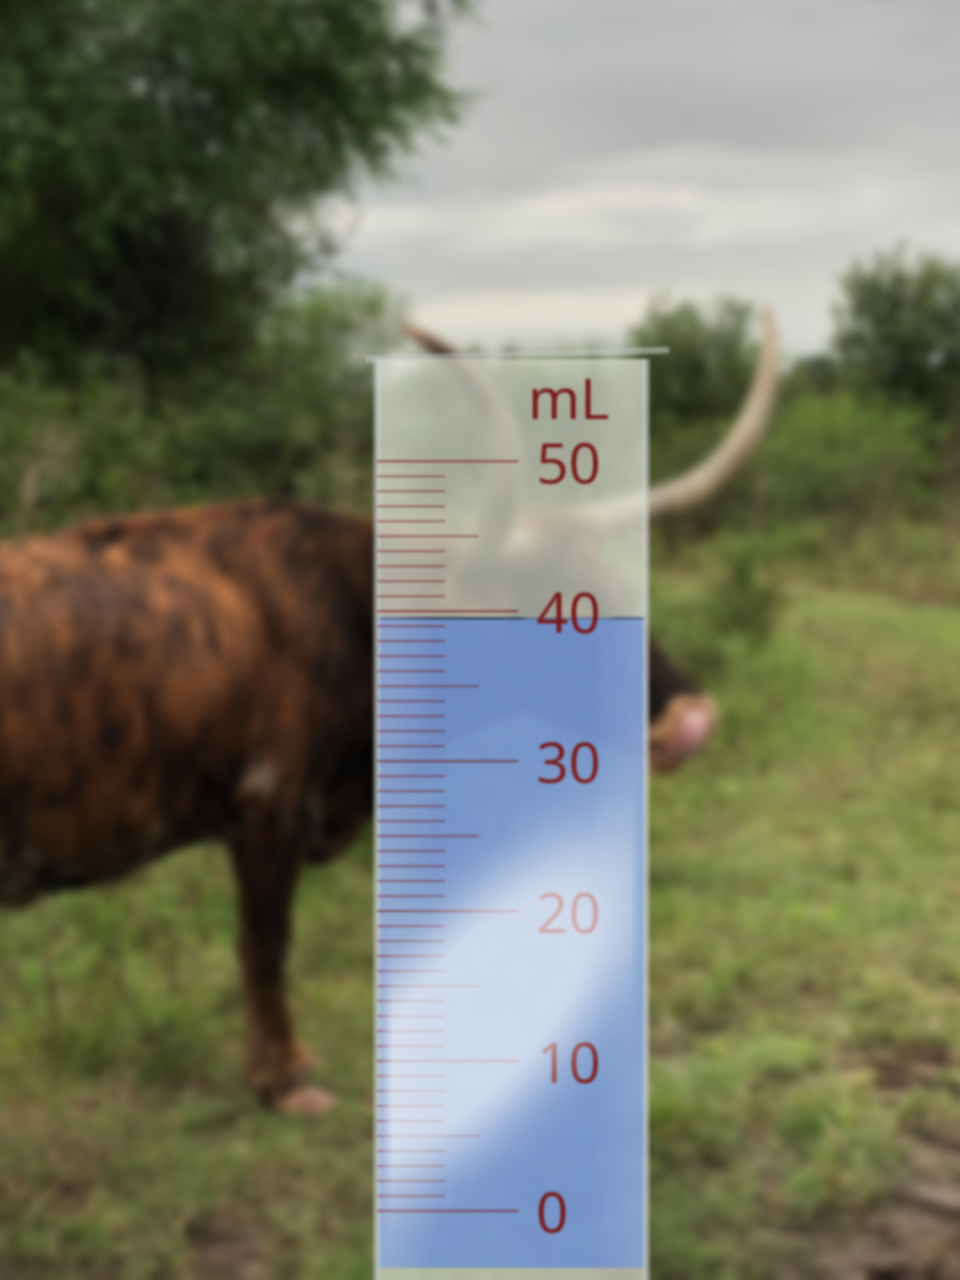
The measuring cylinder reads 39.5 mL
